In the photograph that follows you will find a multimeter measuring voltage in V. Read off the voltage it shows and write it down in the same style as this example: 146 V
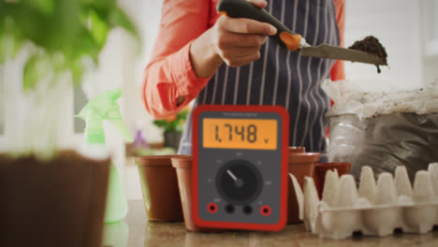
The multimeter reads 1.748 V
